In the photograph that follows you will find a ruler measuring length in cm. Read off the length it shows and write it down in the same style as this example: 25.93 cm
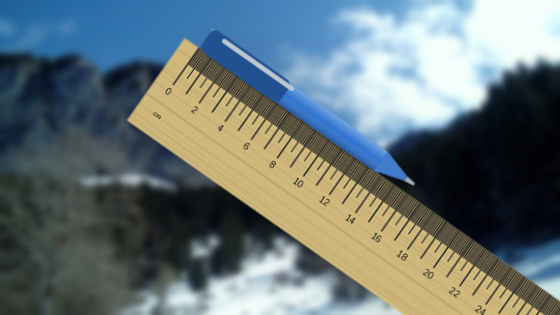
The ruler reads 16 cm
